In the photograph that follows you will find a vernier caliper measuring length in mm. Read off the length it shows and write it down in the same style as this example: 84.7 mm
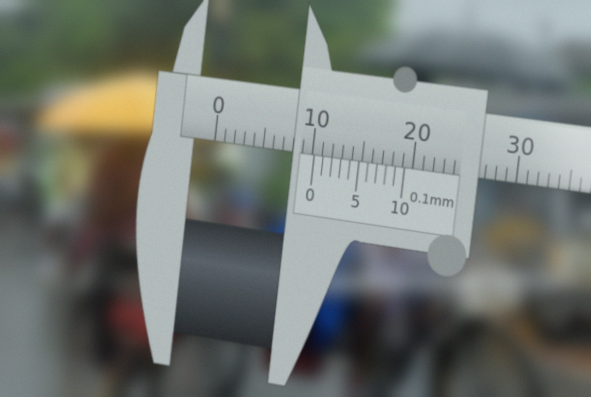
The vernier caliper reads 10.2 mm
